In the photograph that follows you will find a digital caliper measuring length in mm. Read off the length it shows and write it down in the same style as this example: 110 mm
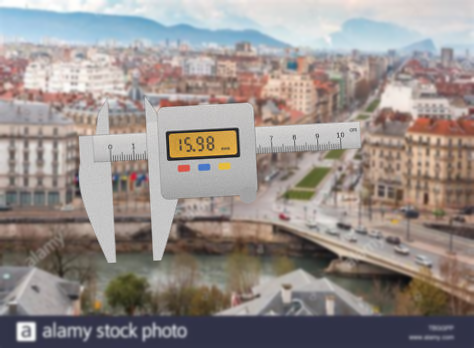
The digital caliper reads 15.98 mm
